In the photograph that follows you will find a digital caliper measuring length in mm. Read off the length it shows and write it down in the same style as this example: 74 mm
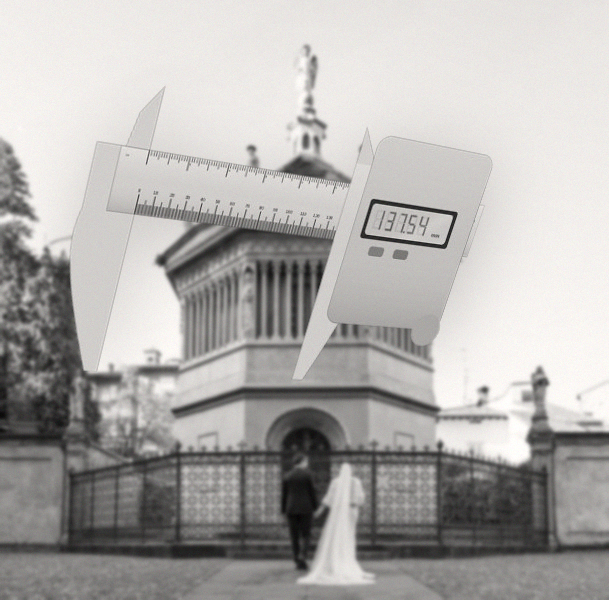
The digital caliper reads 137.54 mm
